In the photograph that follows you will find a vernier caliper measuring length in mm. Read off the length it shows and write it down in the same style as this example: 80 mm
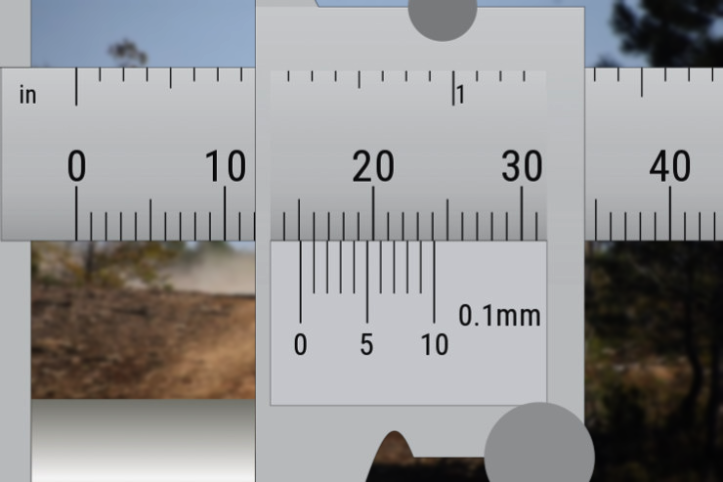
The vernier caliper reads 15.1 mm
